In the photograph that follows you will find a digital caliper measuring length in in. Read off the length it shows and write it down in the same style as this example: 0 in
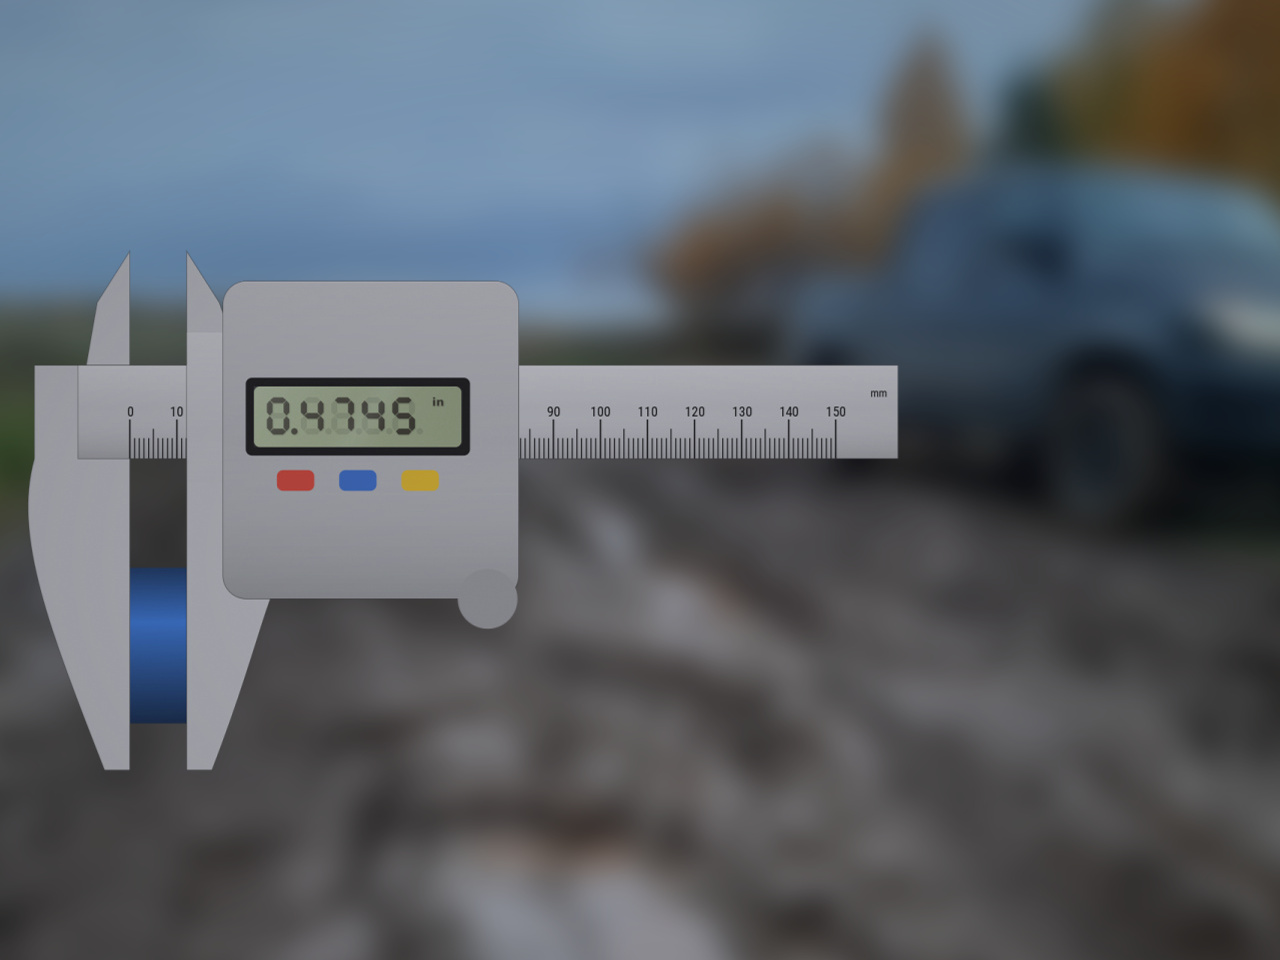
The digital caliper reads 0.4745 in
